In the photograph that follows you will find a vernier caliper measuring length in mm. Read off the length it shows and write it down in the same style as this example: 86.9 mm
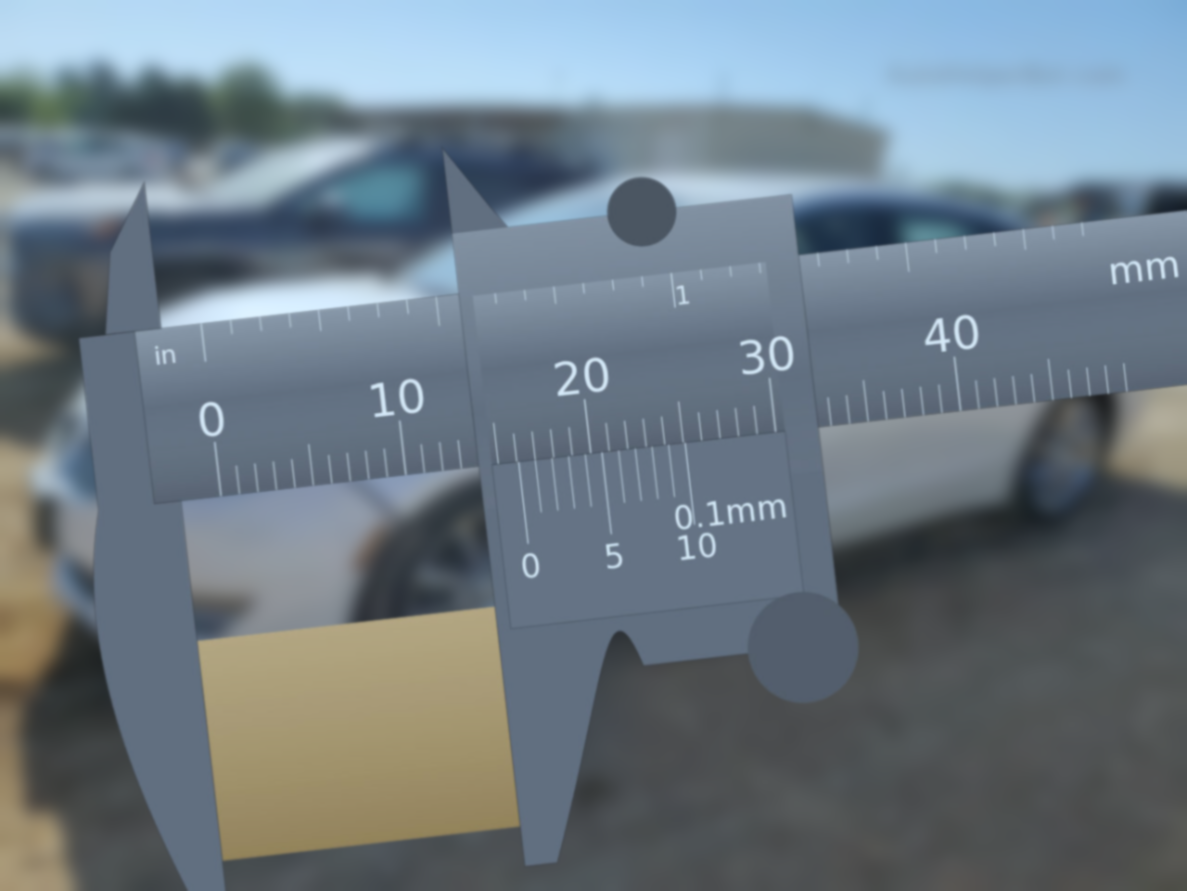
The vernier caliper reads 16.1 mm
